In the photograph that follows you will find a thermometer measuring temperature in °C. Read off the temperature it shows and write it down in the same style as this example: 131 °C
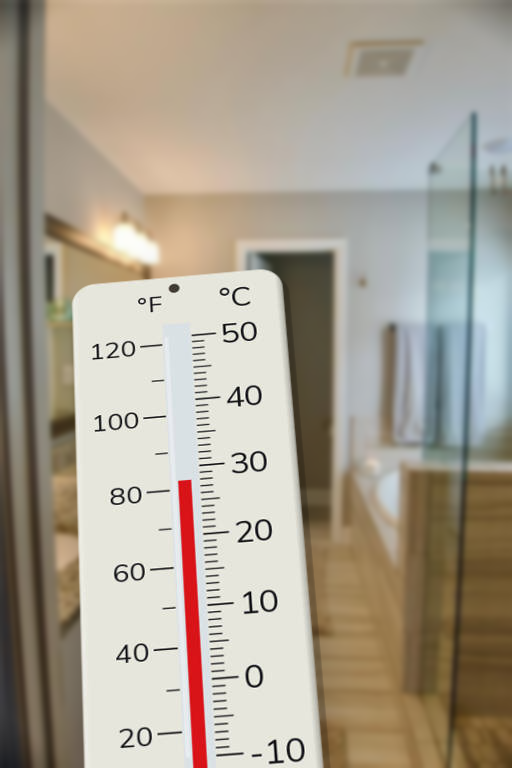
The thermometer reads 28 °C
